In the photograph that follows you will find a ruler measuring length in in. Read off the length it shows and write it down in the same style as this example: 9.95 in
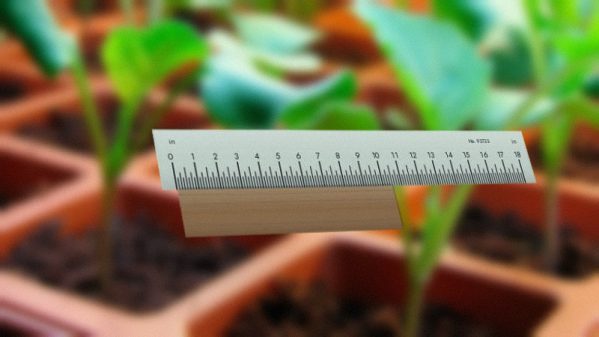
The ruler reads 10.5 in
